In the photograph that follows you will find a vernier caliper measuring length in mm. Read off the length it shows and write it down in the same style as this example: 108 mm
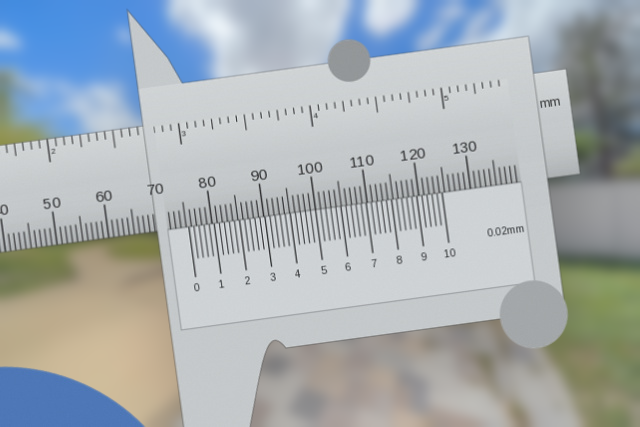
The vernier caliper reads 75.5 mm
